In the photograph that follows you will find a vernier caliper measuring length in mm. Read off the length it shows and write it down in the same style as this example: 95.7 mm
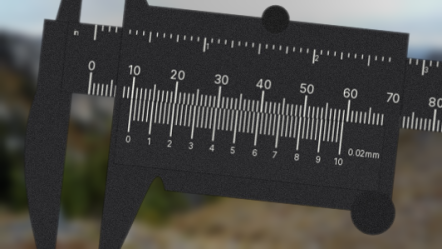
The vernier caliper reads 10.0 mm
